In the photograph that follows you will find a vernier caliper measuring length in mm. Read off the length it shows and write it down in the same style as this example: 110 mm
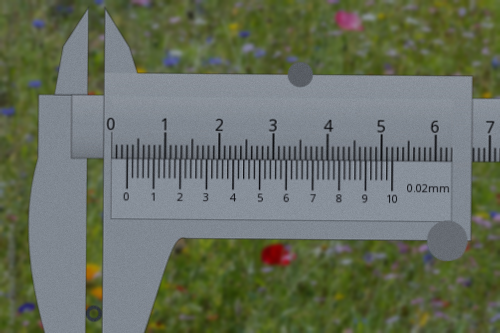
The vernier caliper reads 3.0 mm
